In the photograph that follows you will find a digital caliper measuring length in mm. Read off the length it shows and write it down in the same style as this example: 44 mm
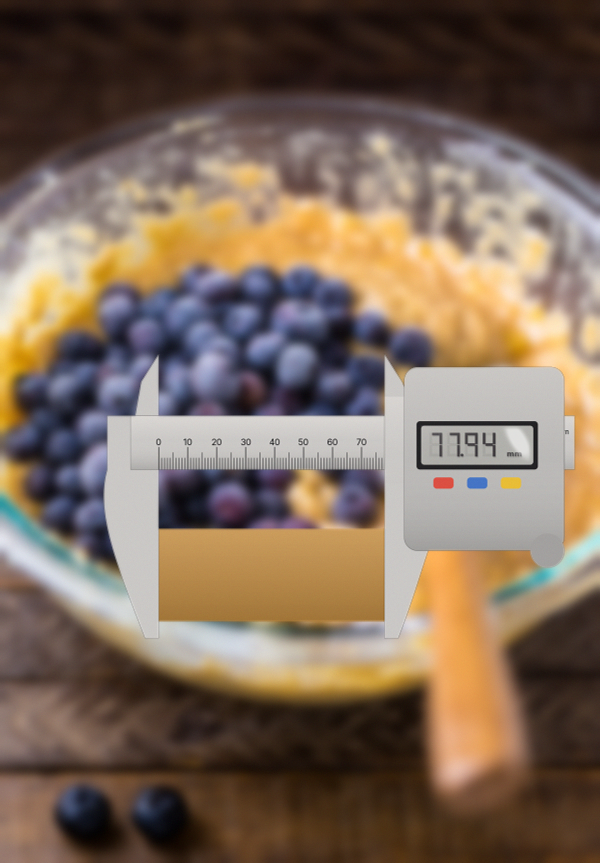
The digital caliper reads 77.94 mm
